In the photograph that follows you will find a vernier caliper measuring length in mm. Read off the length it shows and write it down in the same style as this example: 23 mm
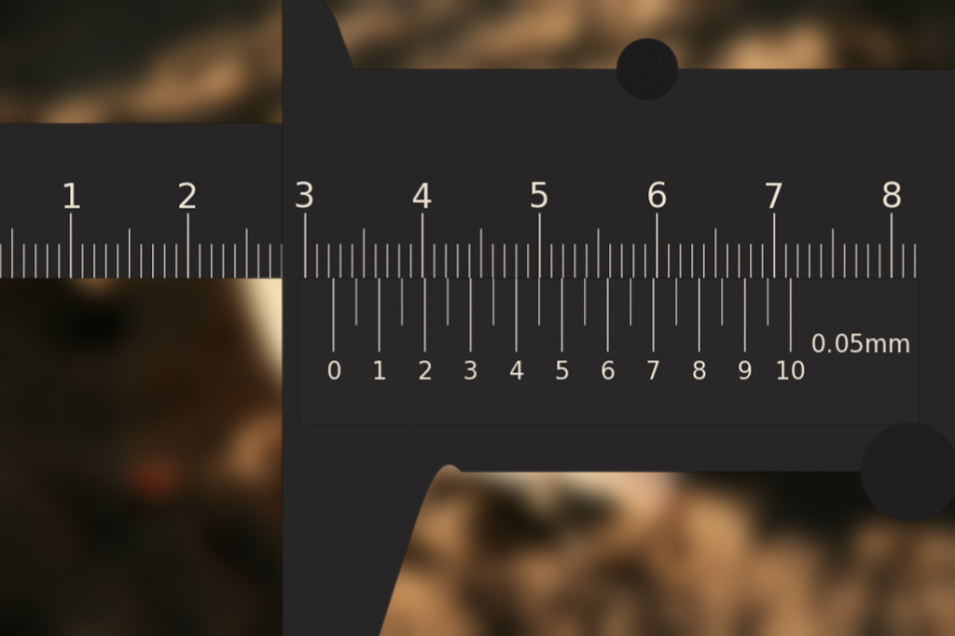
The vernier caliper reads 32.4 mm
